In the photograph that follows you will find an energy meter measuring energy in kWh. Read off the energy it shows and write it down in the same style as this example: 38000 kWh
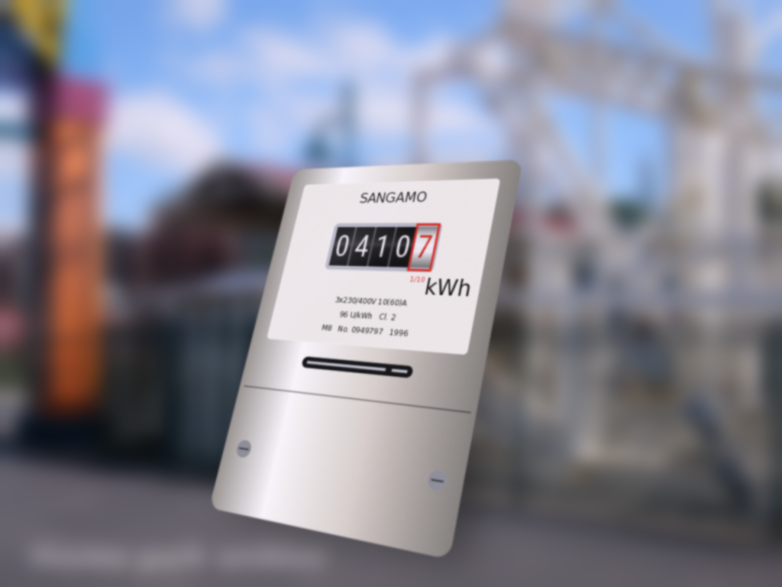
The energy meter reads 410.7 kWh
